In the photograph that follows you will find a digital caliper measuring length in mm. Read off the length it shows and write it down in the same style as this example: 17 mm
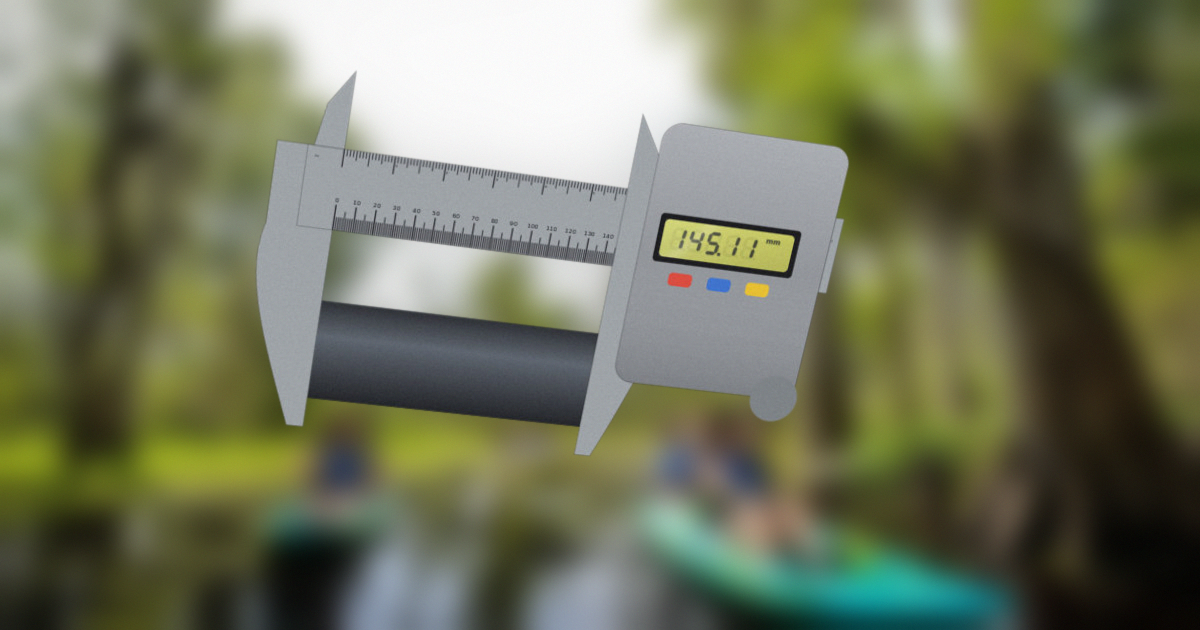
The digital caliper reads 145.11 mm
